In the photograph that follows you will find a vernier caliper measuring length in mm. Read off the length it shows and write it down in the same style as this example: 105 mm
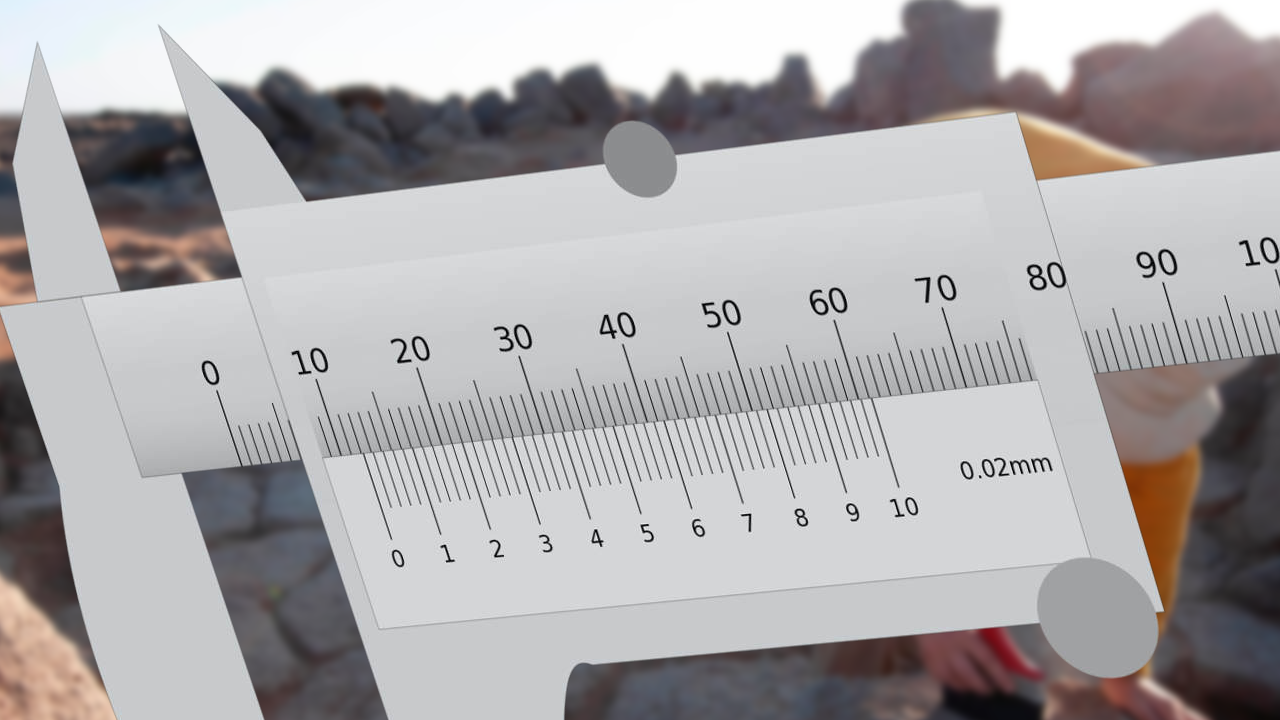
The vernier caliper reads 12.2 mm
